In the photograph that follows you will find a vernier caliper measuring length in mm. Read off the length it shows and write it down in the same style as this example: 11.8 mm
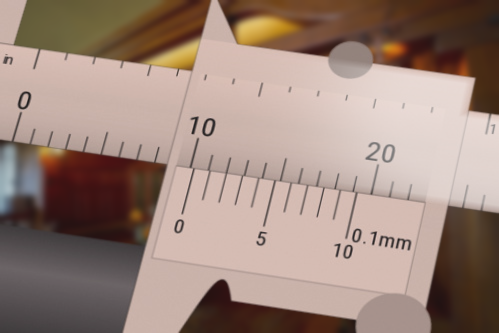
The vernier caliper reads 10.2 mm
